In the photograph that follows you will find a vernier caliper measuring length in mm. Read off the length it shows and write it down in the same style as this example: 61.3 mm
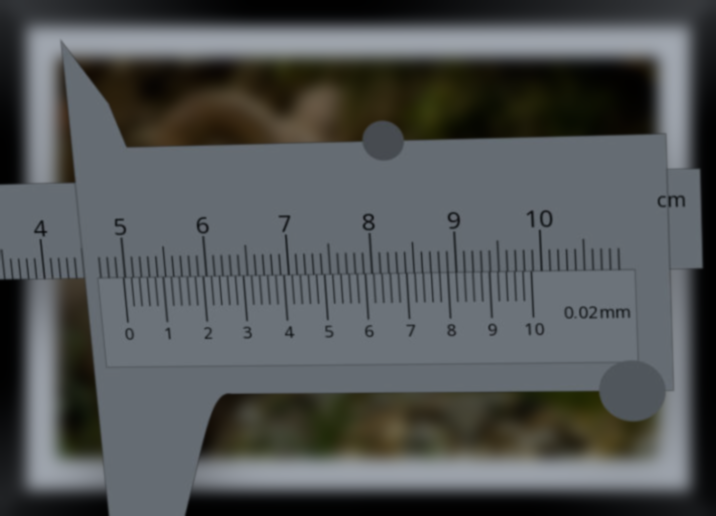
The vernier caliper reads 49.8 mm
